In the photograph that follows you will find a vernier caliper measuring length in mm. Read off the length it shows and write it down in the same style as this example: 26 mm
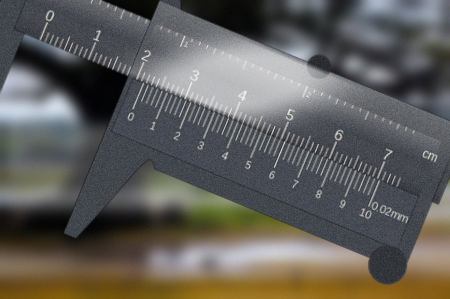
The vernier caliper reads 21.5 mm
